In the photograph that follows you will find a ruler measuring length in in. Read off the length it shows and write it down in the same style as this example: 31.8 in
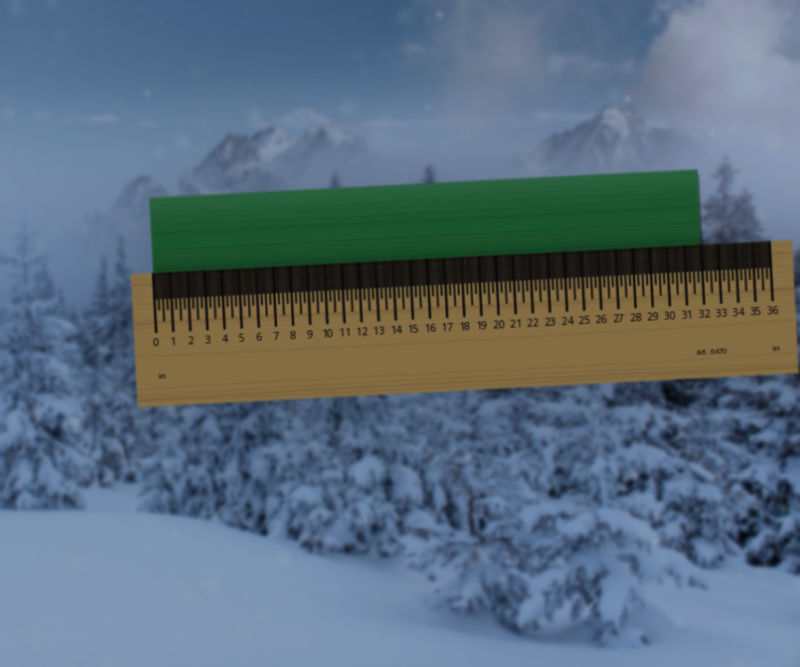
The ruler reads 32 in
